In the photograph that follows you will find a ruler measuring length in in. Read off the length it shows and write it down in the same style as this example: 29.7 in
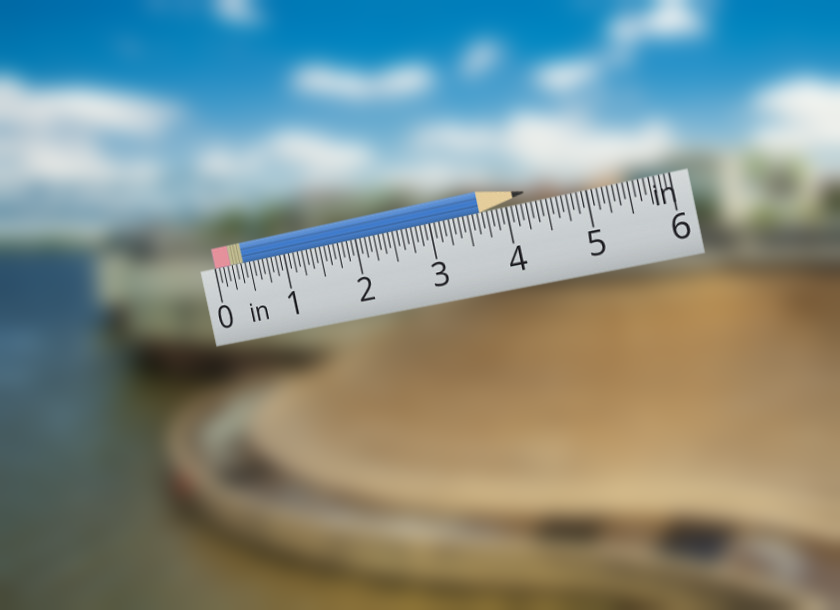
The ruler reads 4.25 in
